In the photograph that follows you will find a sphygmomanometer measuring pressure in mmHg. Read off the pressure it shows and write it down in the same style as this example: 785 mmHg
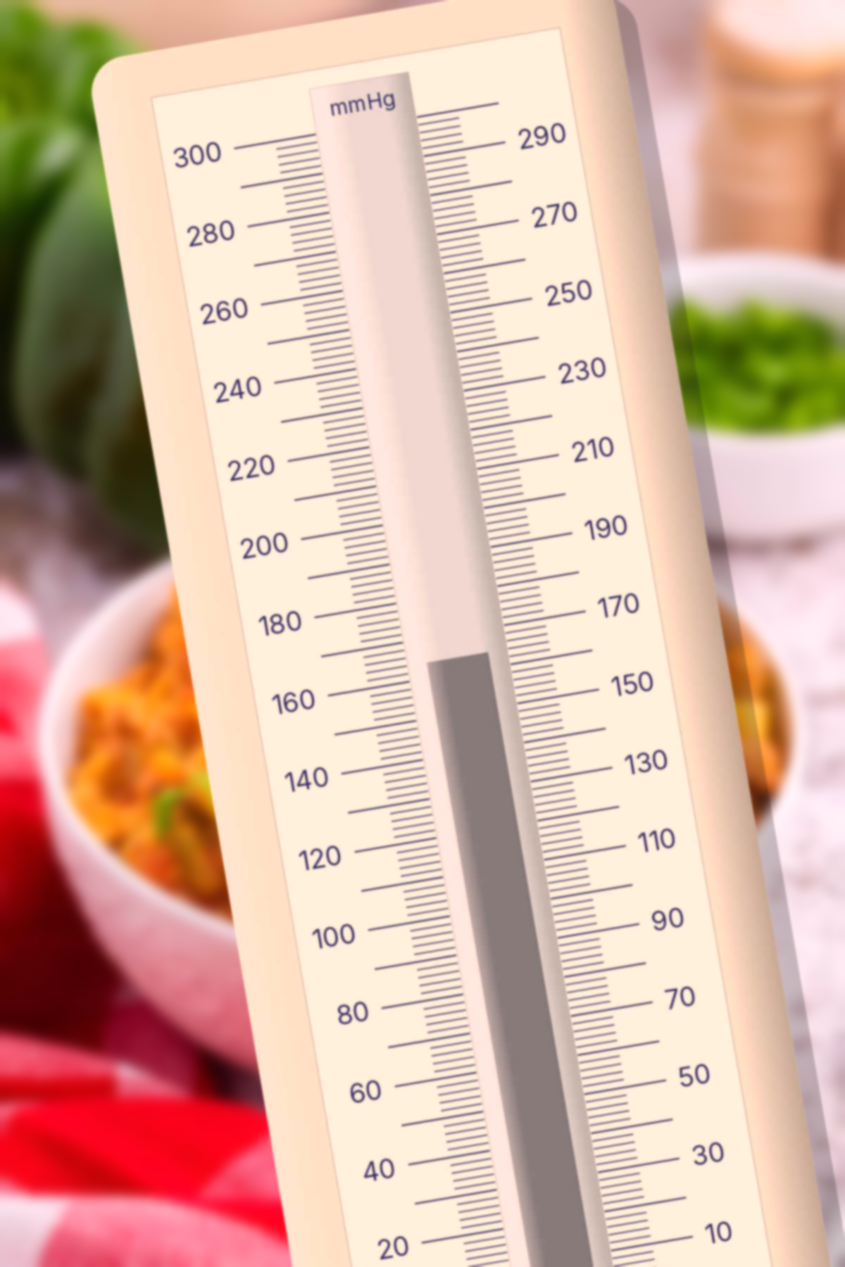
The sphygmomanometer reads 164 mmHg
